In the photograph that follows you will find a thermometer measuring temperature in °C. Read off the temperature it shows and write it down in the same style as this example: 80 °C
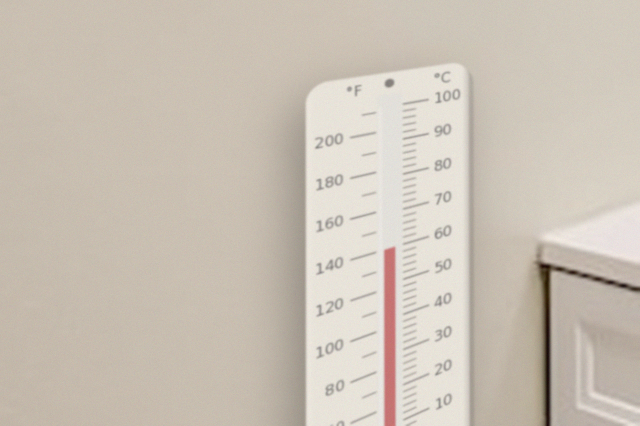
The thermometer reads 60 °C
